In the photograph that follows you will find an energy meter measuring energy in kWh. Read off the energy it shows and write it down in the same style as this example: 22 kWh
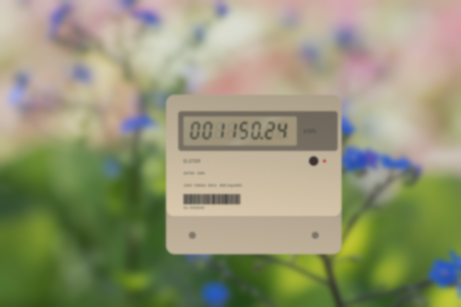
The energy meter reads 1150.24 kWh
